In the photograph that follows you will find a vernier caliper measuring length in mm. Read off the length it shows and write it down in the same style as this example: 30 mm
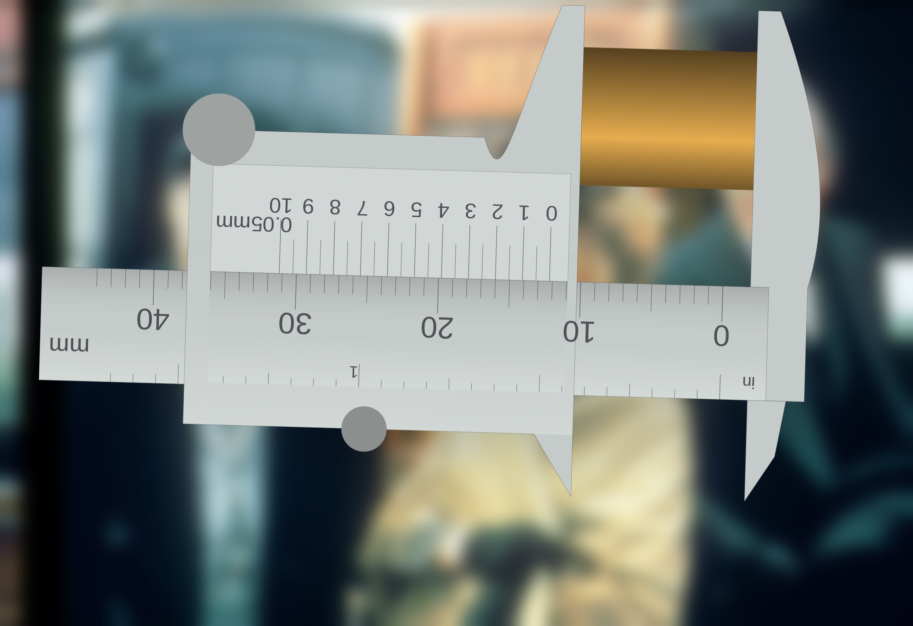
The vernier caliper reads 12.2 mm
